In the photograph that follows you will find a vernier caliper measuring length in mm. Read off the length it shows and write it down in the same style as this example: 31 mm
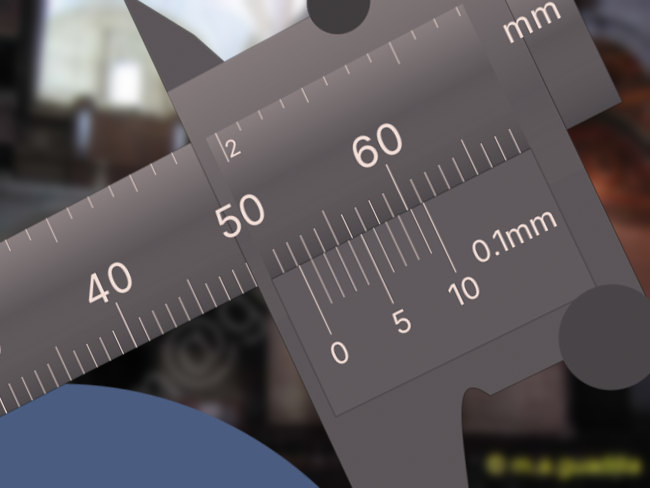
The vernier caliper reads 52.1 mm
